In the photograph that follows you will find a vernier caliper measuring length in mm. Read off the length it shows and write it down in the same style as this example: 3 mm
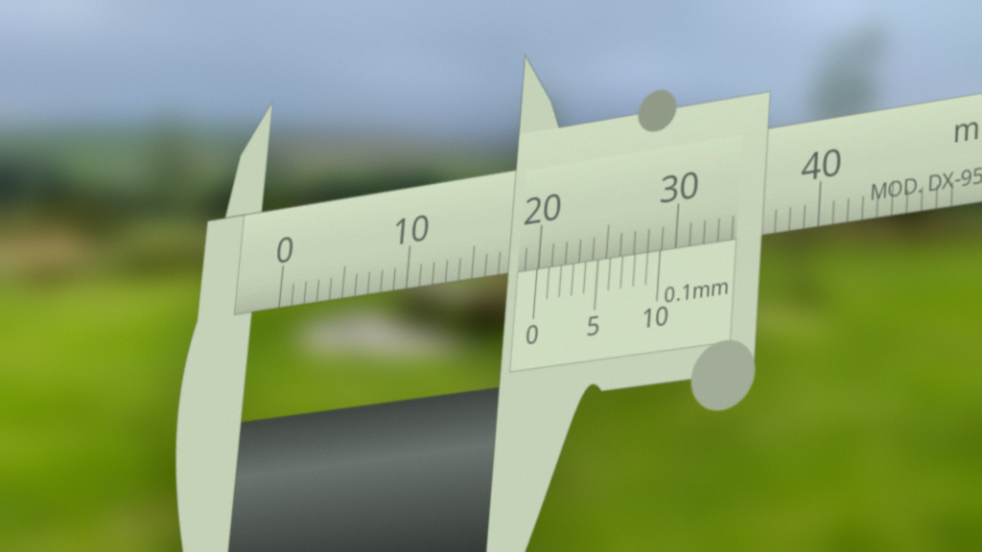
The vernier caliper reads 19.9 mm
